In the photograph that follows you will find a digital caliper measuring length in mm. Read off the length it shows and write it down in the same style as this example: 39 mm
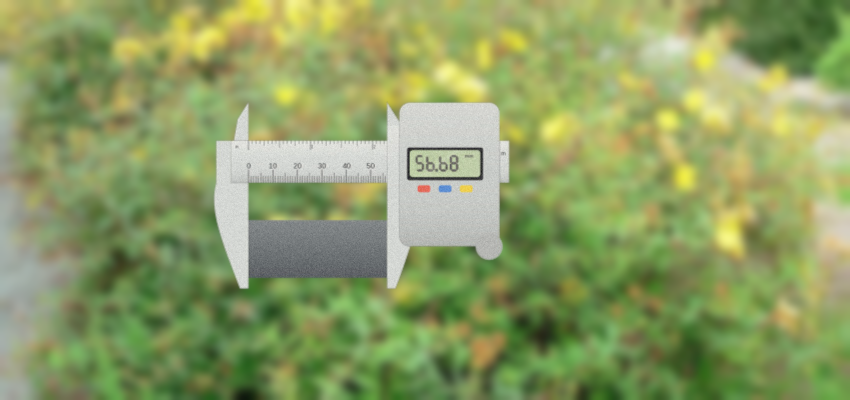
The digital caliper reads 56.68 mm
